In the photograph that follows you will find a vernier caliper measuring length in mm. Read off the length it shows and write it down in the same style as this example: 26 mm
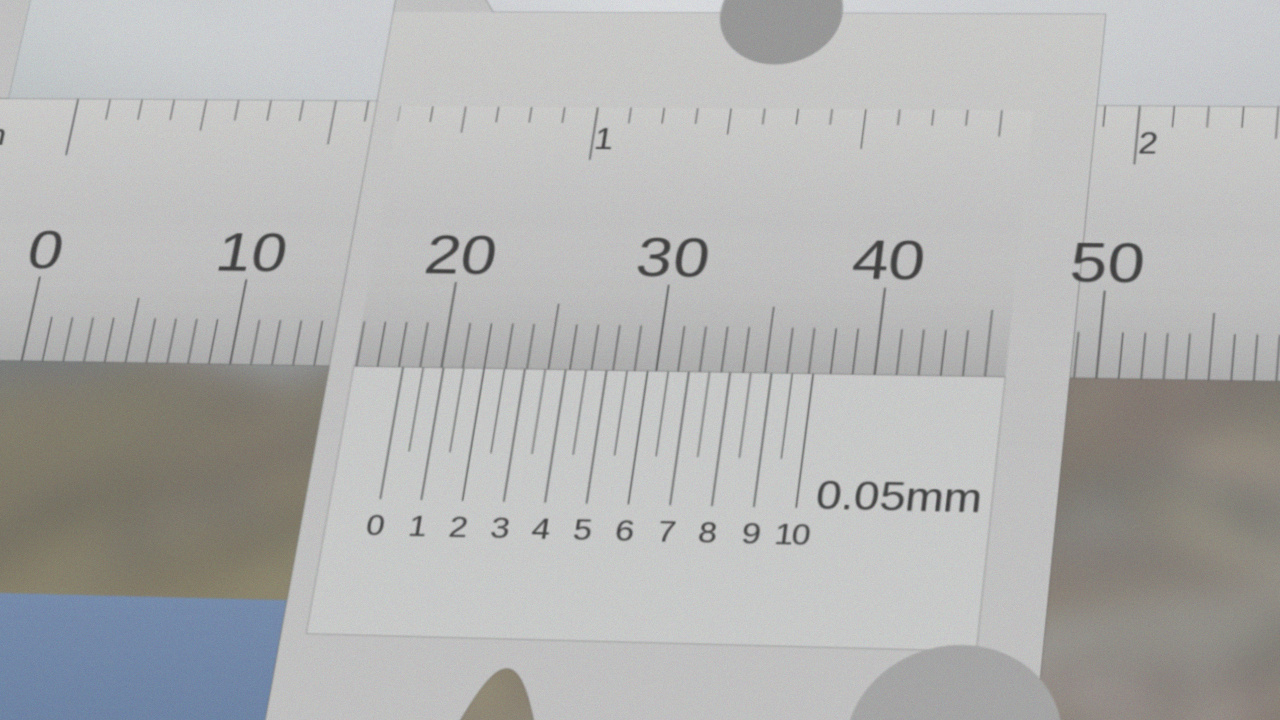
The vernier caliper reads 18.2 mm
